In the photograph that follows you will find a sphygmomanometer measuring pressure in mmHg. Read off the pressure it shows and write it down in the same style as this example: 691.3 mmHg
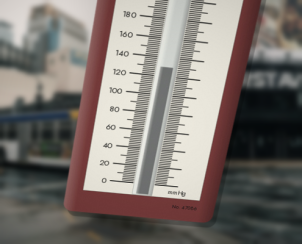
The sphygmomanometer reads 130 mmHg
